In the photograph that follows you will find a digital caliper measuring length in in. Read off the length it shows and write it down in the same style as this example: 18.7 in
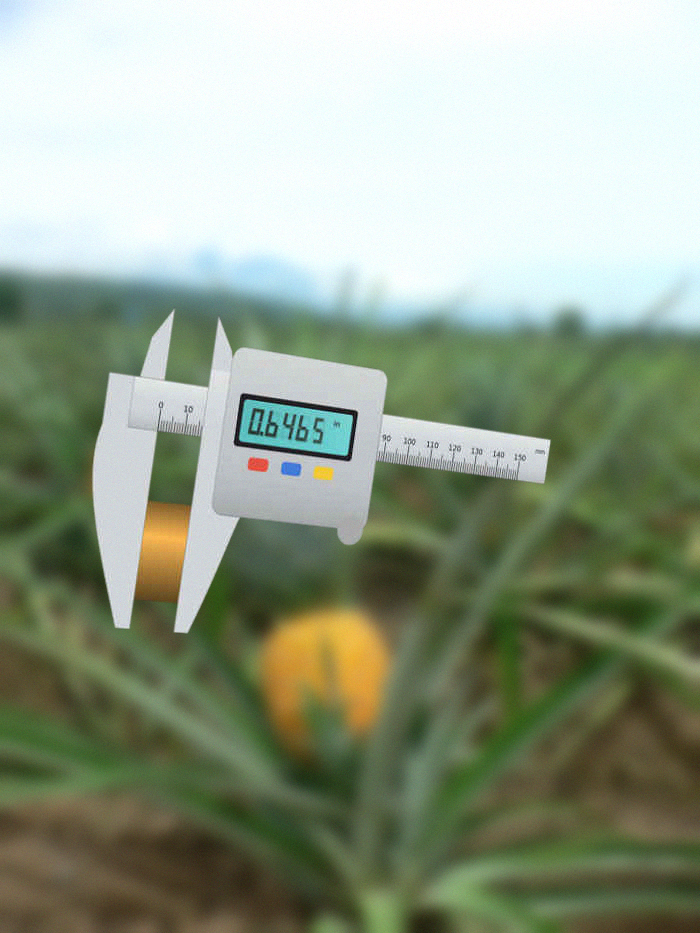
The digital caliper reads 0.6465 in
